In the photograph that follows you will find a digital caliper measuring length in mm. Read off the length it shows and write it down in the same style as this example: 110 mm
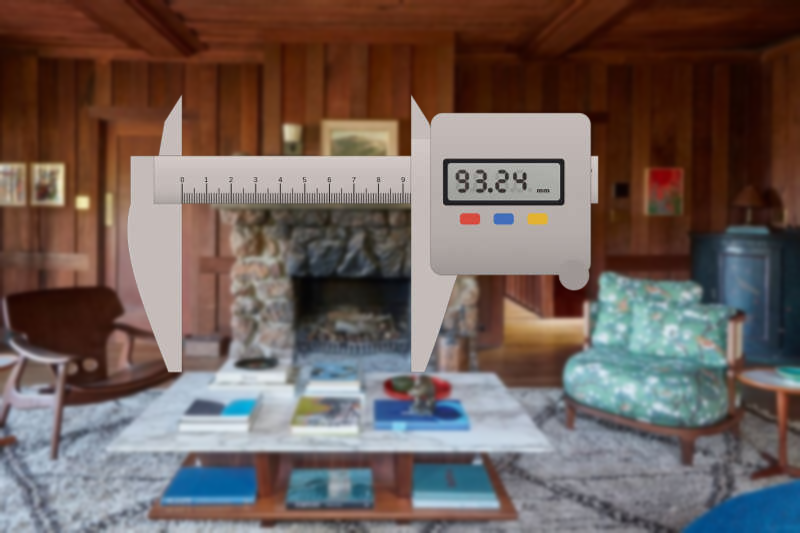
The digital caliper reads 93.24 mm
